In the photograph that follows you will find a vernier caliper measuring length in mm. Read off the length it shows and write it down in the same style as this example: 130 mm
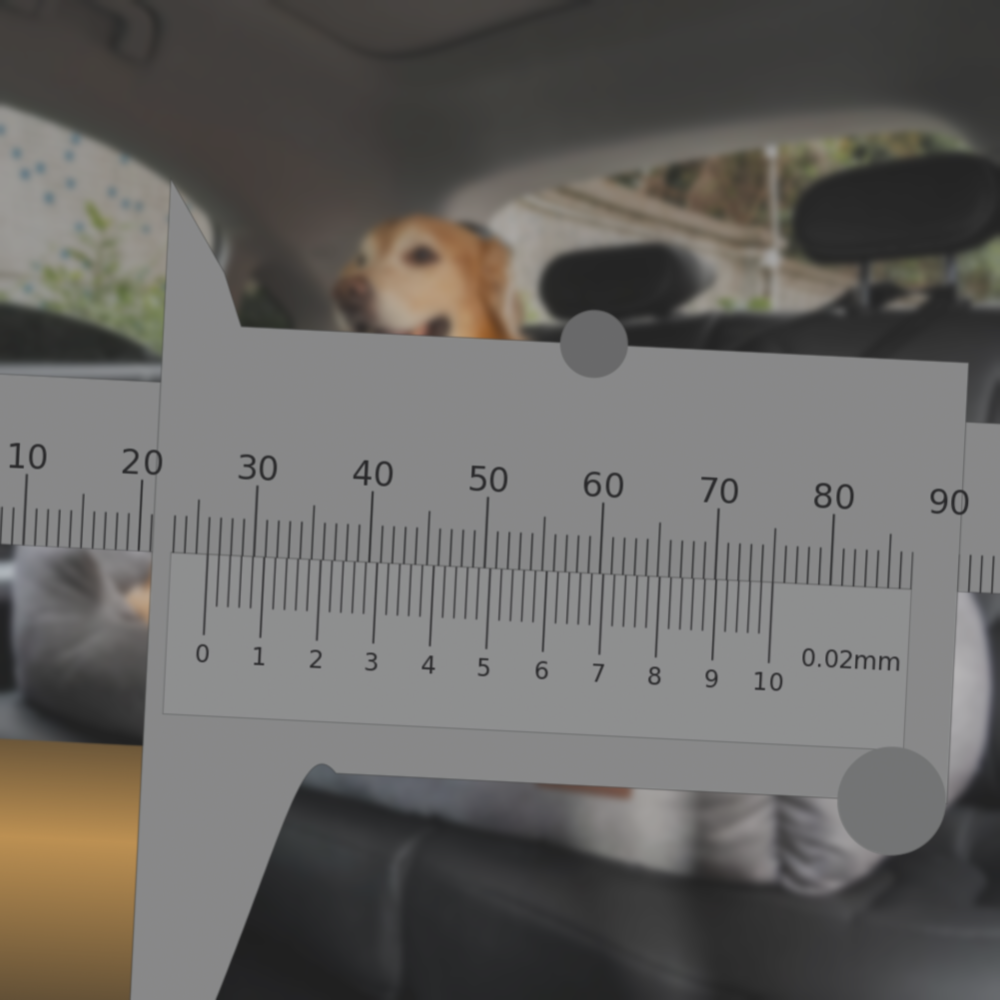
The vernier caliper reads 26.0 mm
